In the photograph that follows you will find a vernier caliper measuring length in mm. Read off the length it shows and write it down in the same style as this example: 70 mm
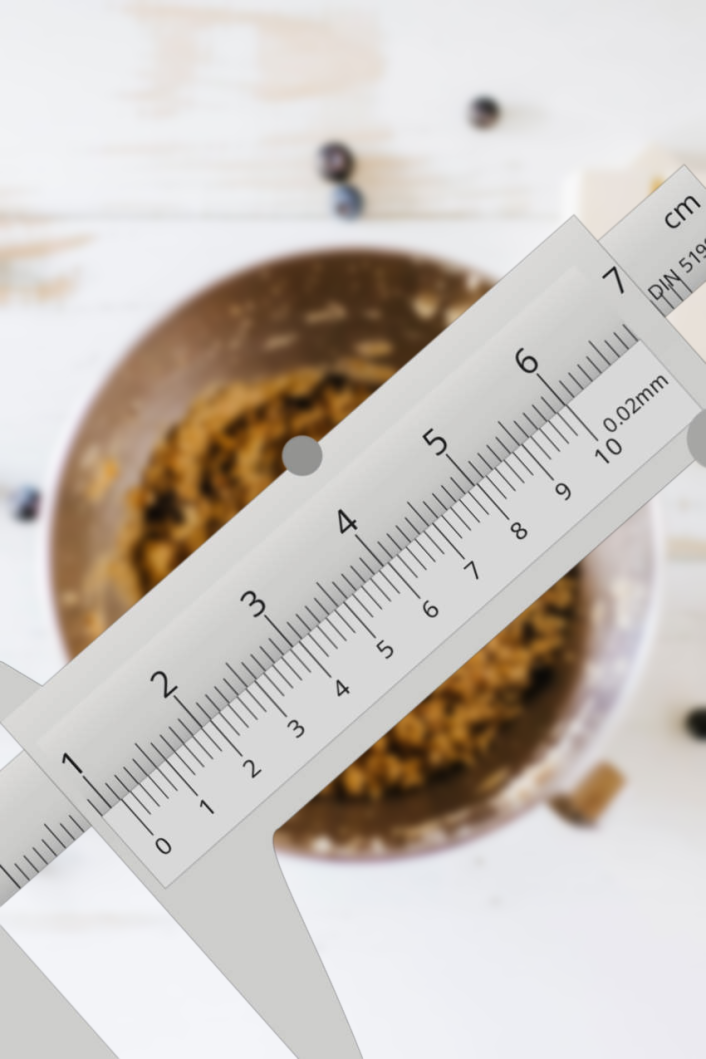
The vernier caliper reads 11.1 mm
